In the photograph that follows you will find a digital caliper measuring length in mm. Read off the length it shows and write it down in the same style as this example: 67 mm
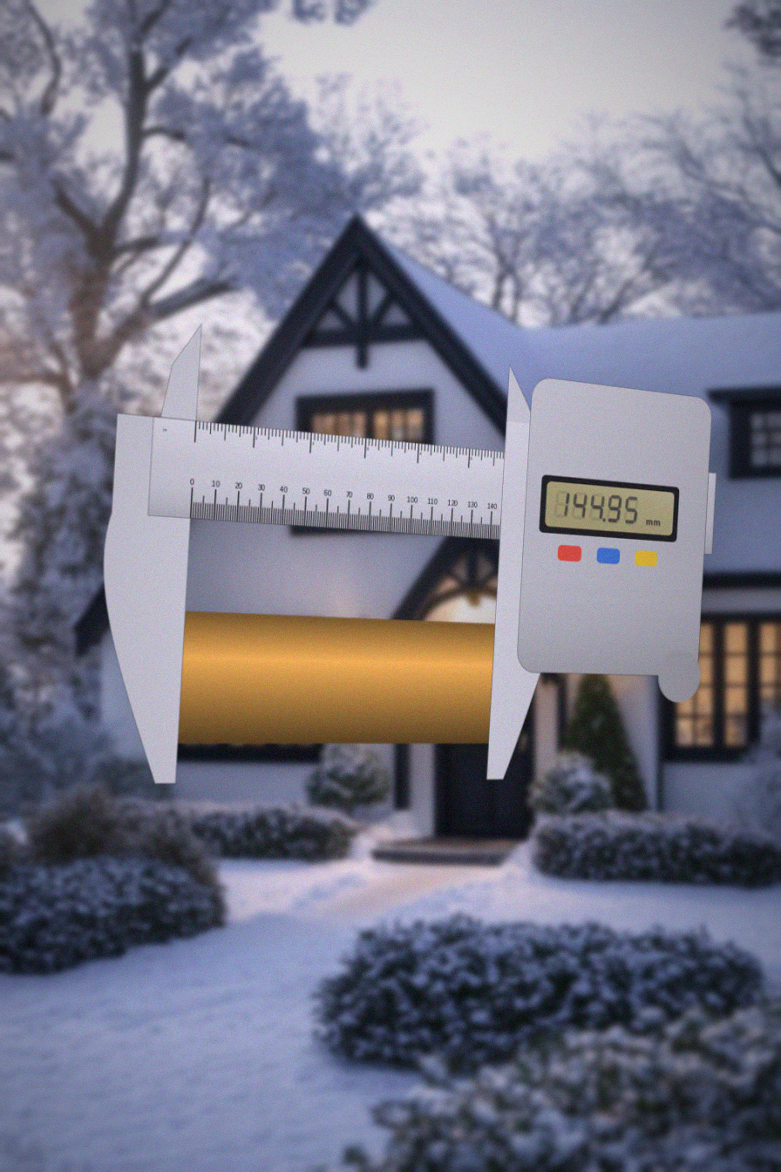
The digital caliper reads 144.95 mm
